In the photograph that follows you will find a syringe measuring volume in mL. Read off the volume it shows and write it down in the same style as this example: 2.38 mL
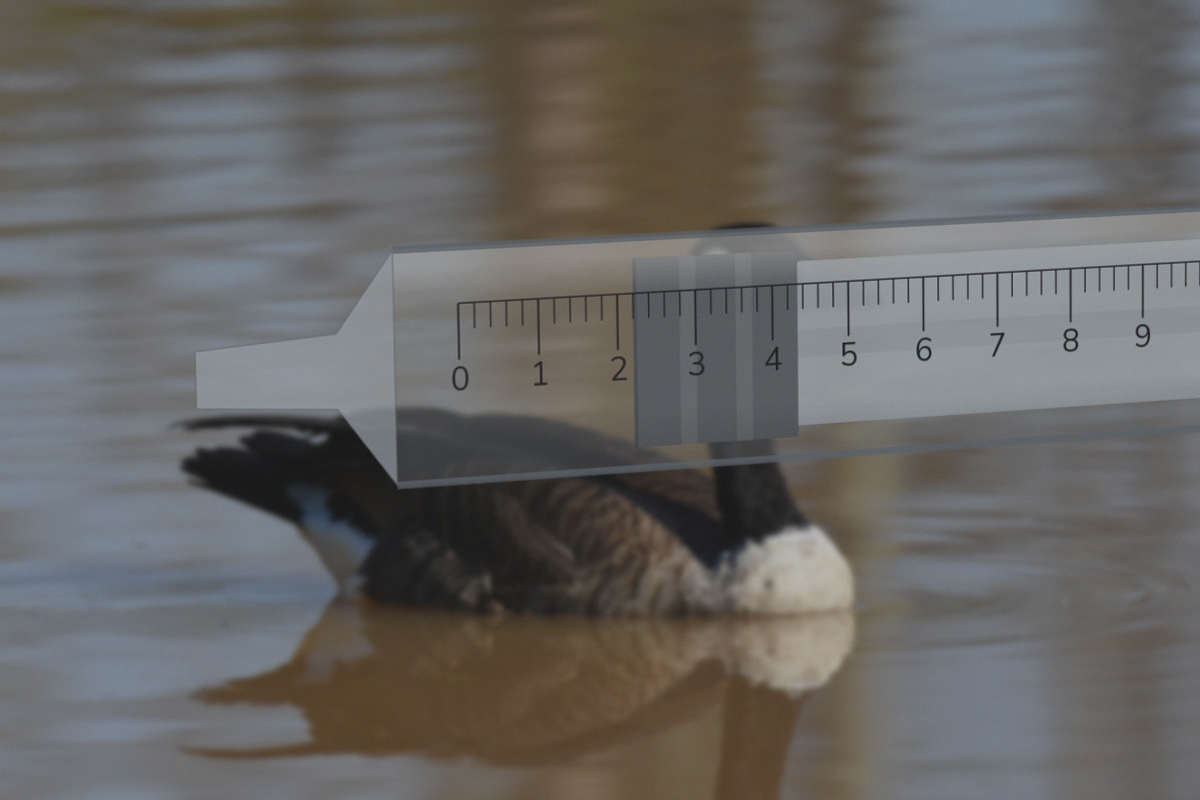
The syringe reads 2.2 mL
